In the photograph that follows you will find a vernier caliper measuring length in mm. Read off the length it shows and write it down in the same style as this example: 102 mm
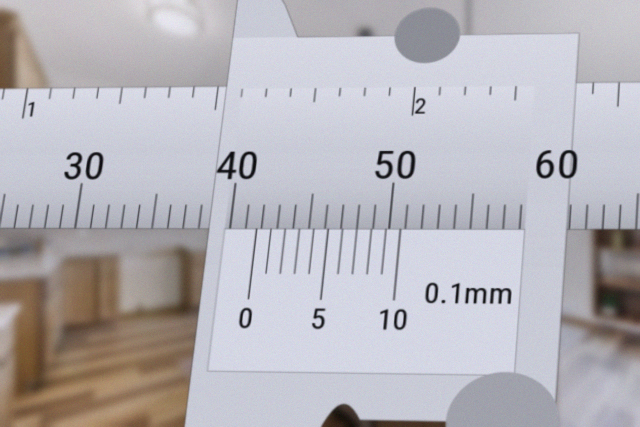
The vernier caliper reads 41.7 mm
